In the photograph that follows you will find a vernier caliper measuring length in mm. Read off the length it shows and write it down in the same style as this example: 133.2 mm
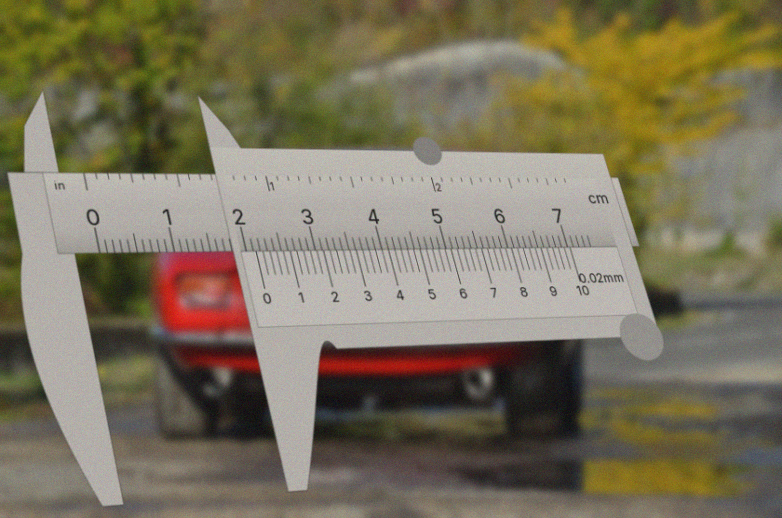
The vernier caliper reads 21.4 mm
